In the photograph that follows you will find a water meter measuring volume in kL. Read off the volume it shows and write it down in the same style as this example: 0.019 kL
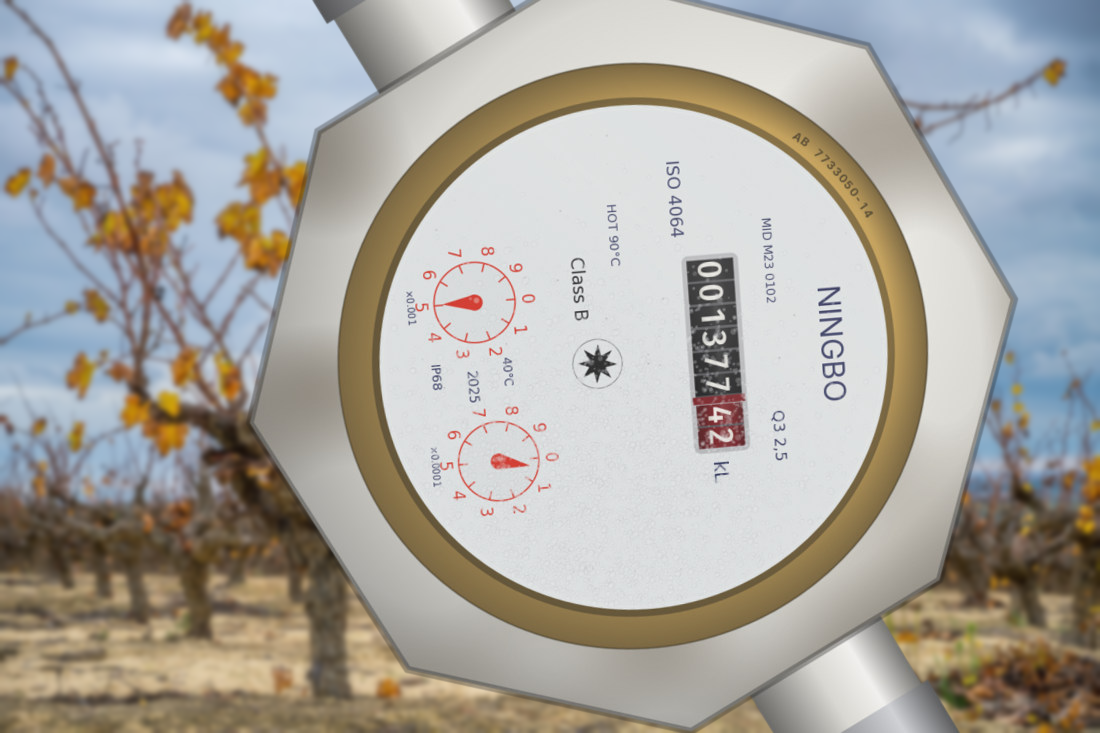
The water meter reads 1377.4250 kL
